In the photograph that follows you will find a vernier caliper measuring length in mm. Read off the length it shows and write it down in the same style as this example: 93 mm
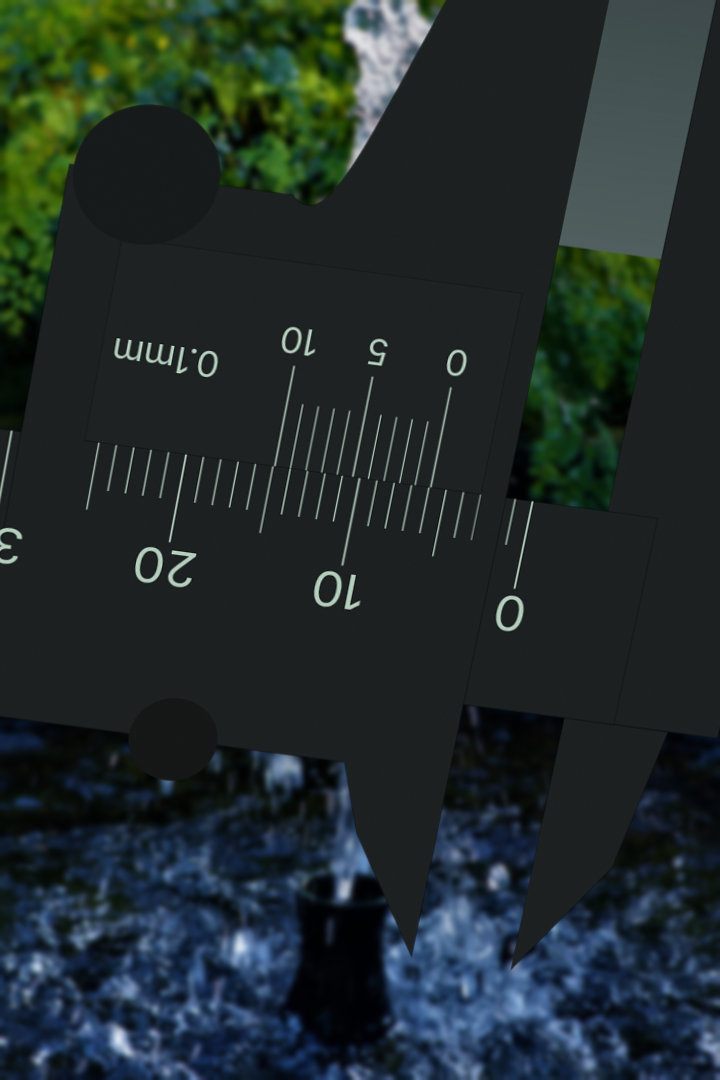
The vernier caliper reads 5.9 mm
